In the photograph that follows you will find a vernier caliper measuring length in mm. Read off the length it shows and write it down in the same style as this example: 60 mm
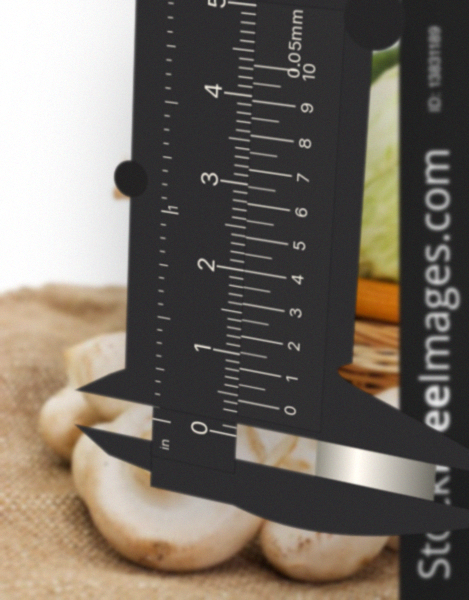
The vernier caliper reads 4.4 mm
